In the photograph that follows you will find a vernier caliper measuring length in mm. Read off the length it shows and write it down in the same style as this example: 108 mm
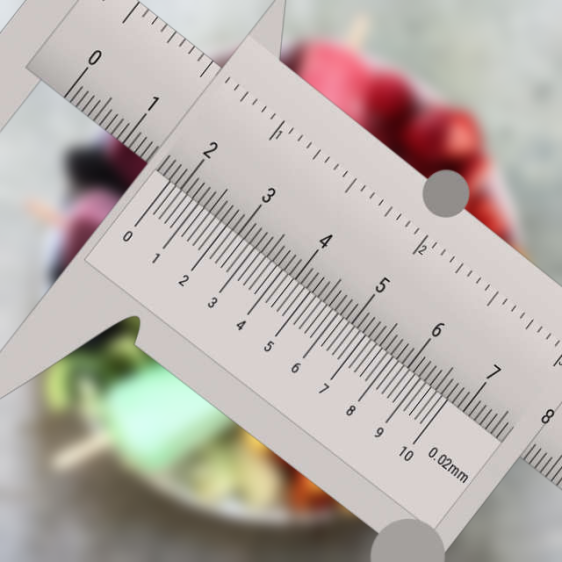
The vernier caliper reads 18.2 mm
